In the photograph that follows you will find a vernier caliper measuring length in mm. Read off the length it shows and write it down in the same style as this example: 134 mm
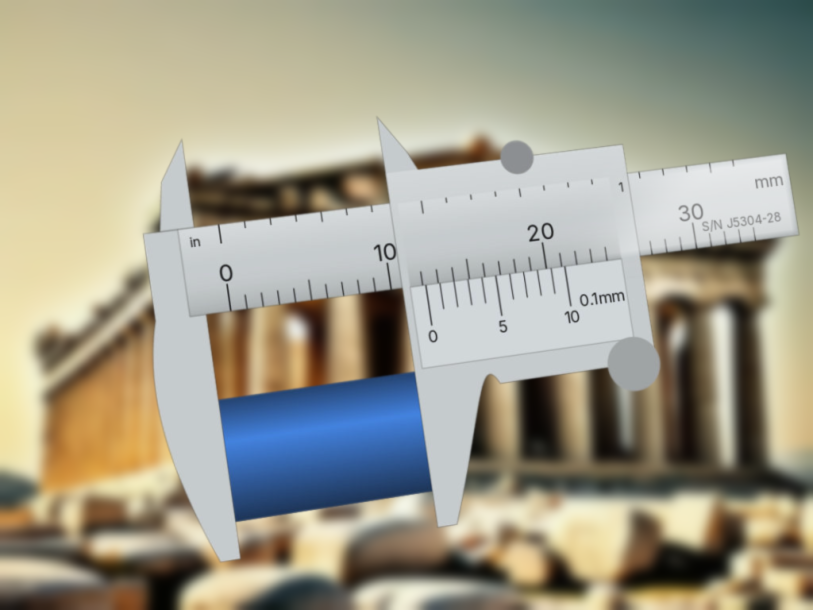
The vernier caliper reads 12.2 mm
